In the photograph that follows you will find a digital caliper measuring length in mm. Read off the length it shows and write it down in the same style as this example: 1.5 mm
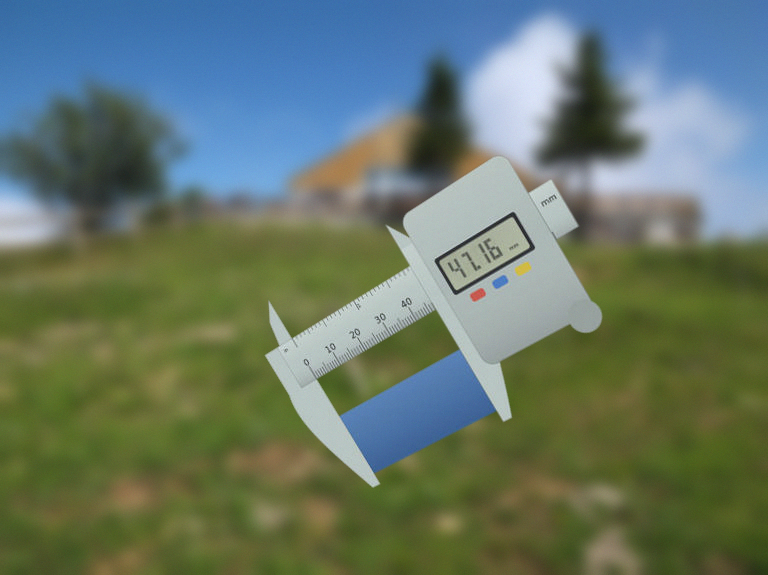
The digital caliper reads 47.16 mm
